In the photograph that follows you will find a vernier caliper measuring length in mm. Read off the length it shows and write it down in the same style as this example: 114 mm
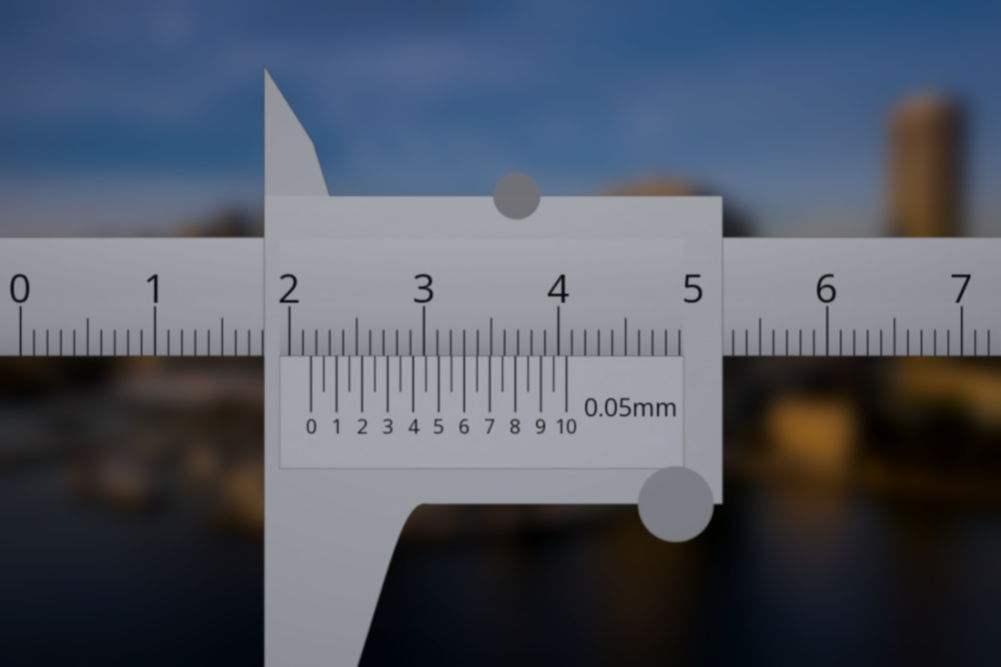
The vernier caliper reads 21.6 mm
